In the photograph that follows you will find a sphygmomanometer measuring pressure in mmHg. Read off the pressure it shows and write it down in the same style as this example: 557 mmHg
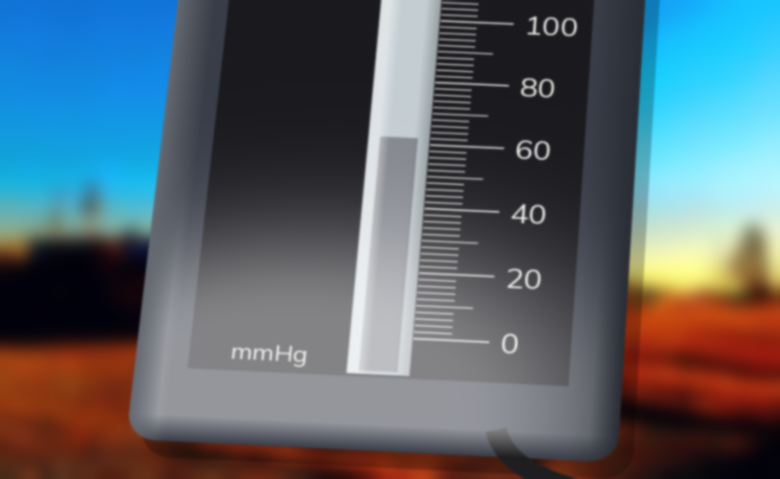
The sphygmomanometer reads 62 mmHg
